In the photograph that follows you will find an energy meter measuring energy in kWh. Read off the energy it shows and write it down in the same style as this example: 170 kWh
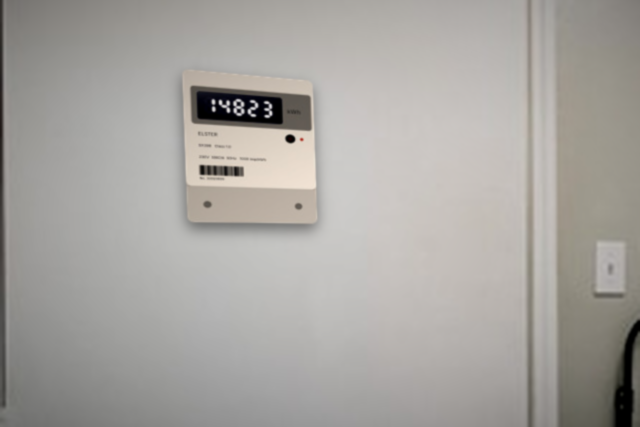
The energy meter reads 14823 kWh
